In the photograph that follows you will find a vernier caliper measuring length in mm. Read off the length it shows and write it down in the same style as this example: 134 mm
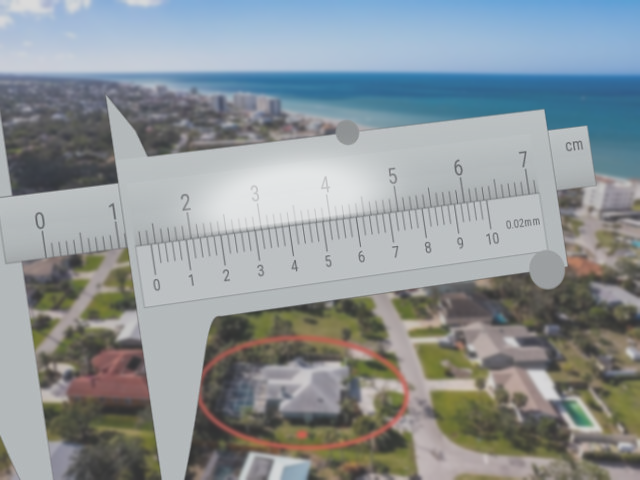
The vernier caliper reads 14.4 mm
